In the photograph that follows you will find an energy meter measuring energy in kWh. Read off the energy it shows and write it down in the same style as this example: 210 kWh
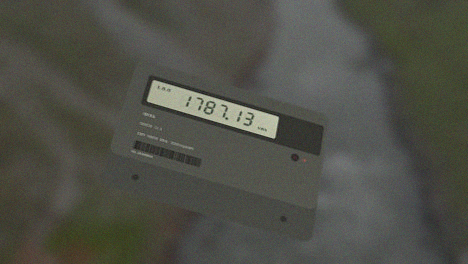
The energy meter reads 1787.13 kWh
